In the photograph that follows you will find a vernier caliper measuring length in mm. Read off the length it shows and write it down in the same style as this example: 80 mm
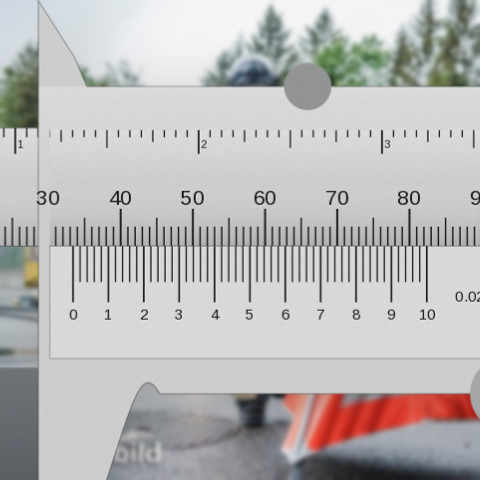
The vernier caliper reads 33.4 mm
